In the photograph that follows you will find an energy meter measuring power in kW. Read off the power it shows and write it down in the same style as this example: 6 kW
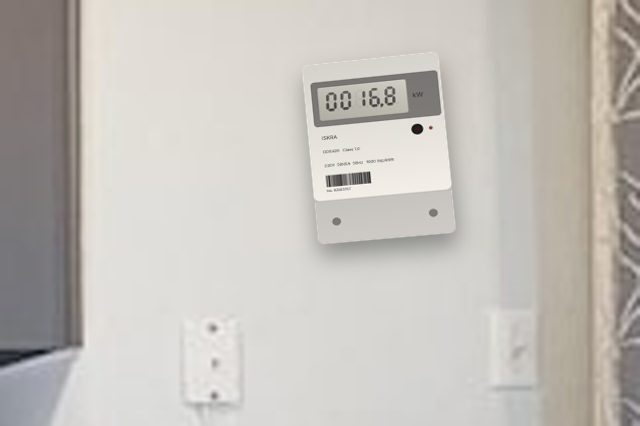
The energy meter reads 16.8 kW
